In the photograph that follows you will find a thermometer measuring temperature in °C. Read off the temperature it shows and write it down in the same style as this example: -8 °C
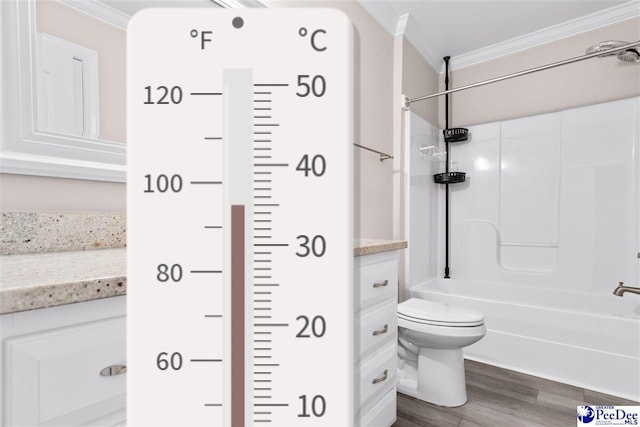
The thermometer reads 35 °C
